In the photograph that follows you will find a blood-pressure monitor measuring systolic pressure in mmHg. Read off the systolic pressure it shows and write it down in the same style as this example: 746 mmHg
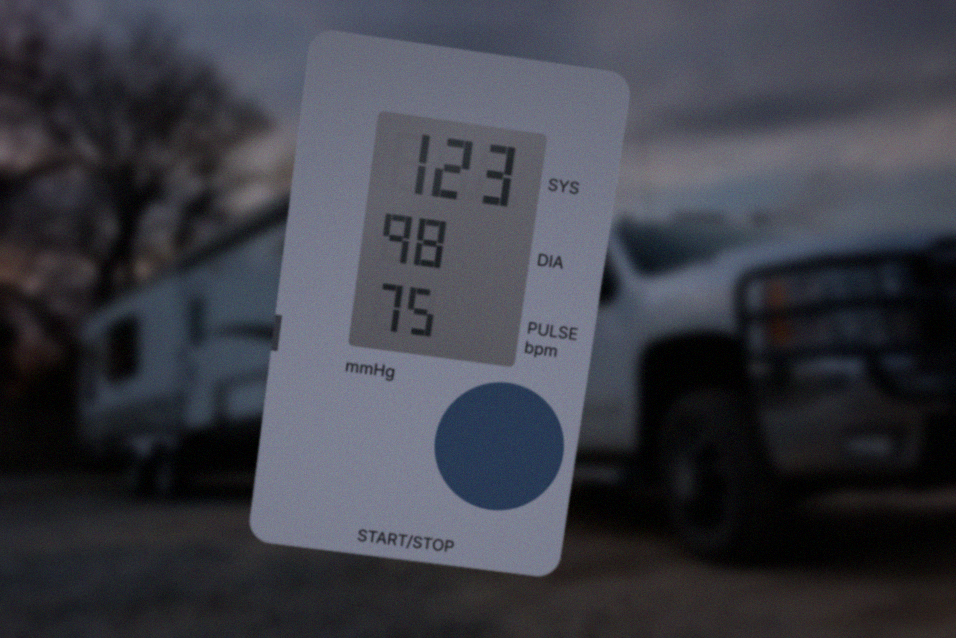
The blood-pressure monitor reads 123 mmHg
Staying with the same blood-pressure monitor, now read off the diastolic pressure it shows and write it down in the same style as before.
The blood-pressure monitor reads 98 mmHg
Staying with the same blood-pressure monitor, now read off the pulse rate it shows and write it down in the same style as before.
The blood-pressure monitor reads 75 bpm
